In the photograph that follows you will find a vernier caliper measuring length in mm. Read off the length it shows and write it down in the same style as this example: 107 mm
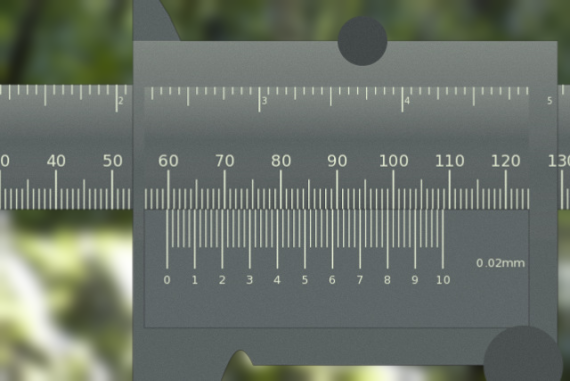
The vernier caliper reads 59.8 mm
